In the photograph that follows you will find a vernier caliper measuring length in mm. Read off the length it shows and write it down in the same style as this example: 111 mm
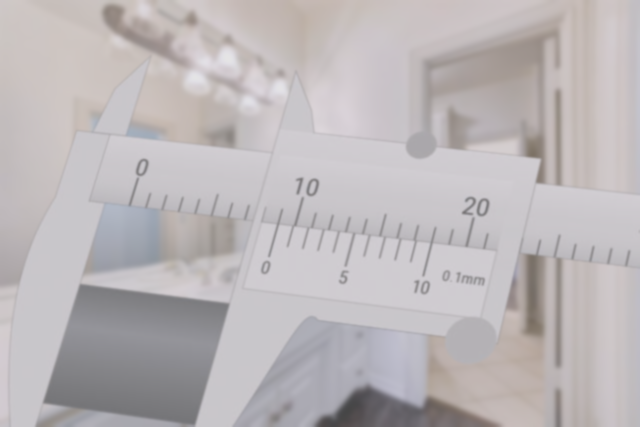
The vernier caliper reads 9.0 mm
